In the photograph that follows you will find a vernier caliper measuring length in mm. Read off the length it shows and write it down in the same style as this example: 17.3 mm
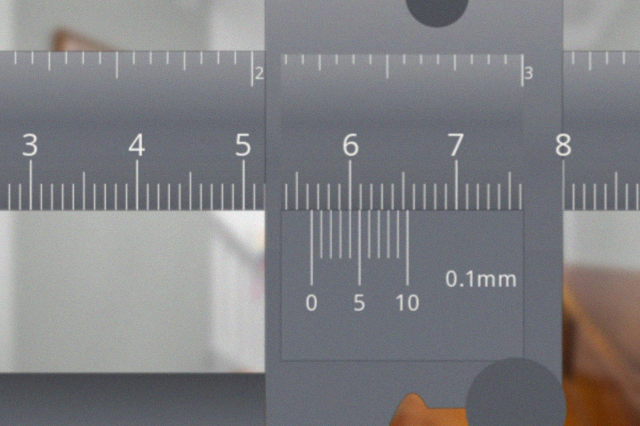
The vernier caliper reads 56.4 mm
